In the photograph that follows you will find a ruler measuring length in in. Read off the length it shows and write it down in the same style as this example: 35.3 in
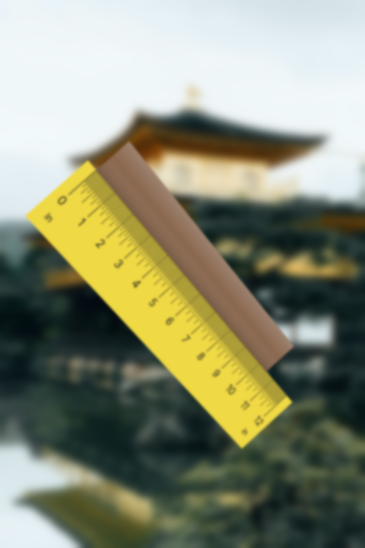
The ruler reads 10.5 in
